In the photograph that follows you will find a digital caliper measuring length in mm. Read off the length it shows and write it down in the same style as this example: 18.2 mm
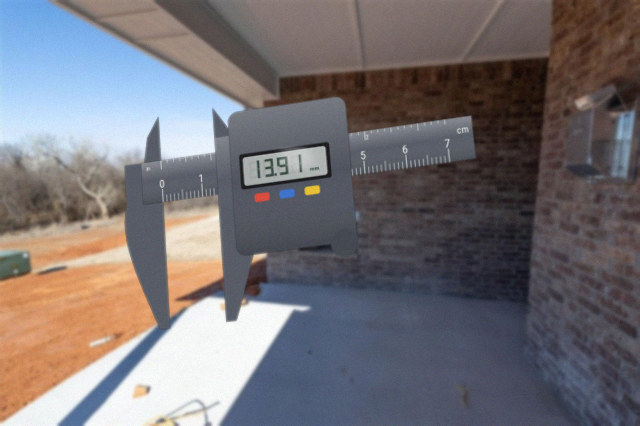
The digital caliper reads 13.91 mm
